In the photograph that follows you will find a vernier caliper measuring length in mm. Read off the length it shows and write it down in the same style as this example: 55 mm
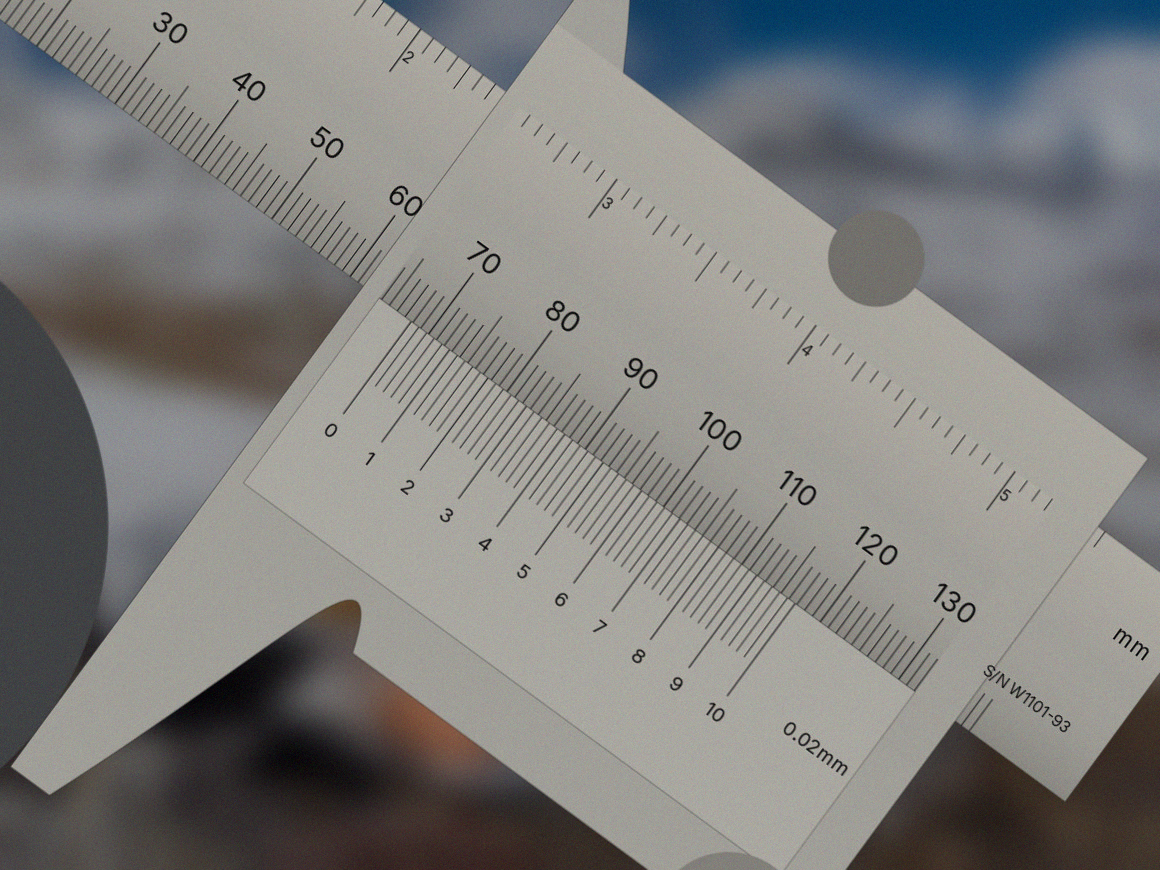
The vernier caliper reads 67.8 mm
